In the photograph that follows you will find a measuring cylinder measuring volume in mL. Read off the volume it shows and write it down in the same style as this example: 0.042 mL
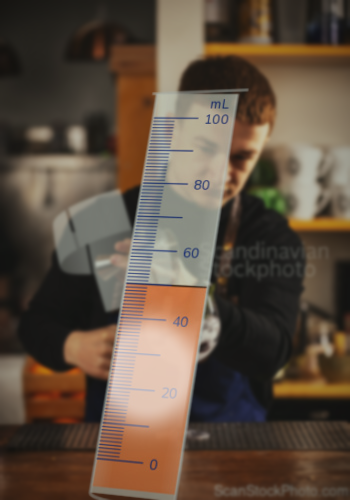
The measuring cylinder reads 50 mL
